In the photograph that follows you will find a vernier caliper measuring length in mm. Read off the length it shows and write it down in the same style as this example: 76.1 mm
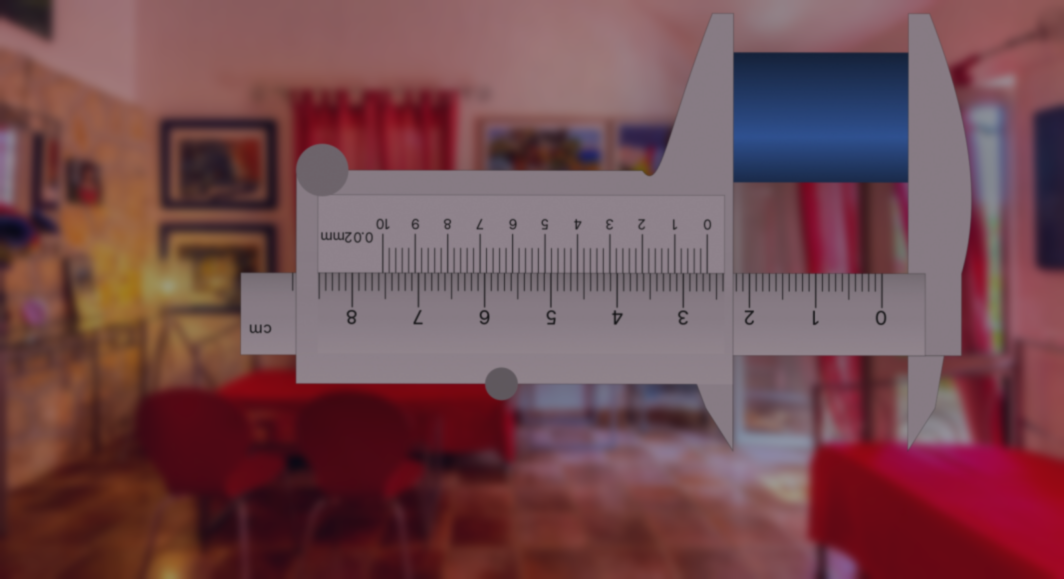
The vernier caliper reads 26.4 mm
